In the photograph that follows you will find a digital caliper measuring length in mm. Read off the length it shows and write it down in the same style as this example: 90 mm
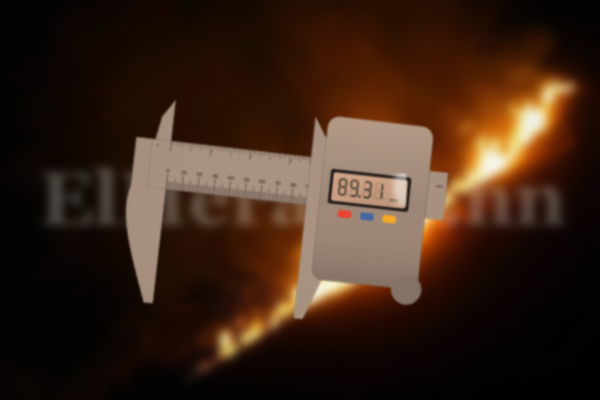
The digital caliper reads 89.31 mm
